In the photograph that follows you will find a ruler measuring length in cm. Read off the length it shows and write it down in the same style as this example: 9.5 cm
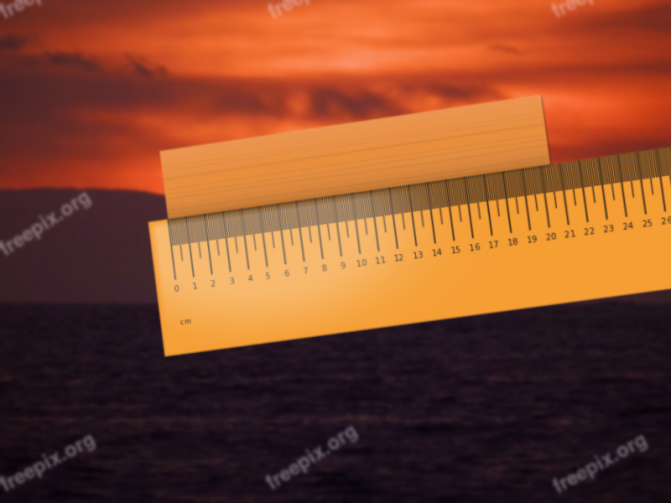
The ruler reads 20.5 cm
